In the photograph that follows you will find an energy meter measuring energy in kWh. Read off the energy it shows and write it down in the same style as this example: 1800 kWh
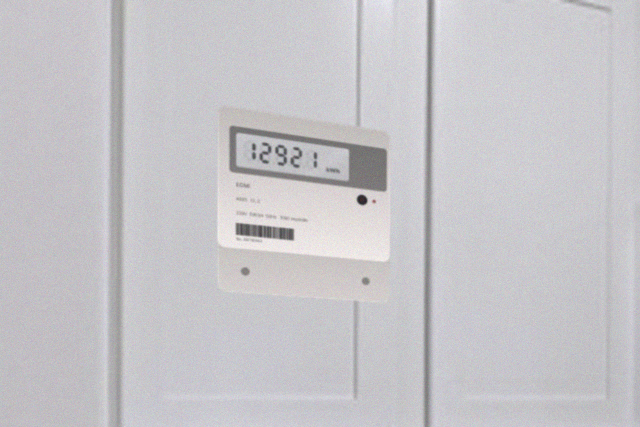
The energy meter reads 12921 kWh
